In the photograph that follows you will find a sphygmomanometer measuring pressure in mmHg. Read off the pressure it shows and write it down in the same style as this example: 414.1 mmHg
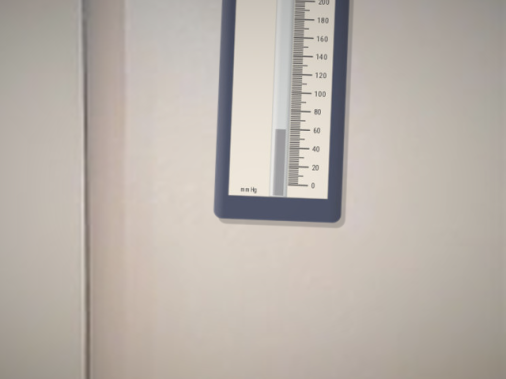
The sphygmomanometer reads 60 mmHg
